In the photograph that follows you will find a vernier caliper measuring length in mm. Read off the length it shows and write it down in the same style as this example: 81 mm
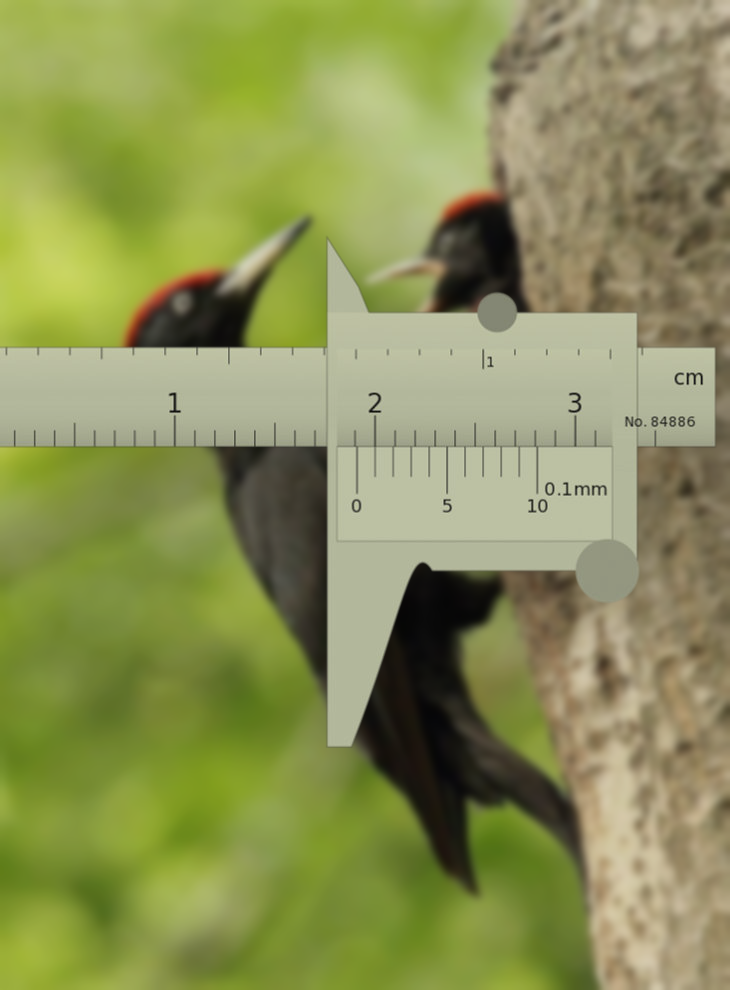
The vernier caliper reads 19.1 mm
